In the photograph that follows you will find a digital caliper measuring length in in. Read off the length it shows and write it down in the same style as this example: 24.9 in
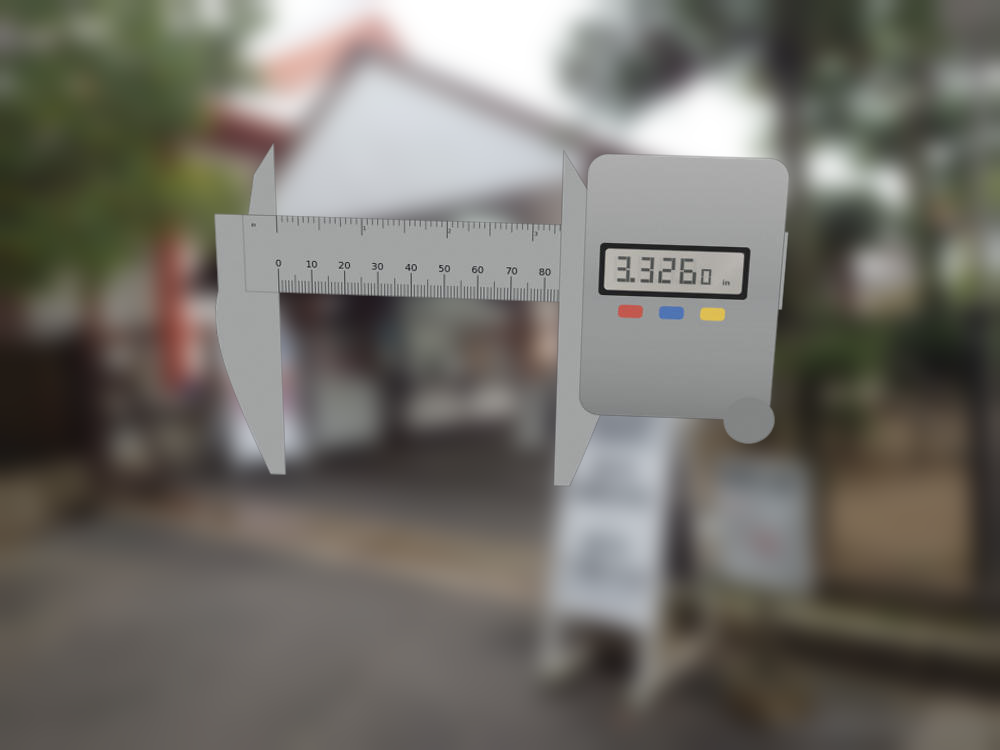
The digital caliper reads 3.3260 in
